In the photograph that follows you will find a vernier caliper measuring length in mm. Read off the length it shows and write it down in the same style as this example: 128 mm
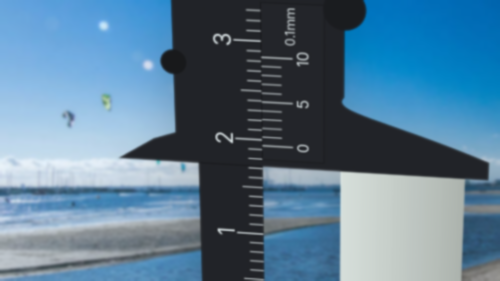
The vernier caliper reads 19.4 mm
